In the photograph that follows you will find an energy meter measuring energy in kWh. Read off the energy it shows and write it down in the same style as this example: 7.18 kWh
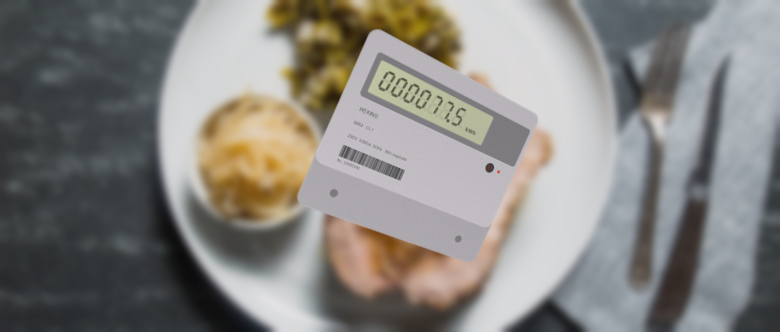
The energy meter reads 77.5 kWh
